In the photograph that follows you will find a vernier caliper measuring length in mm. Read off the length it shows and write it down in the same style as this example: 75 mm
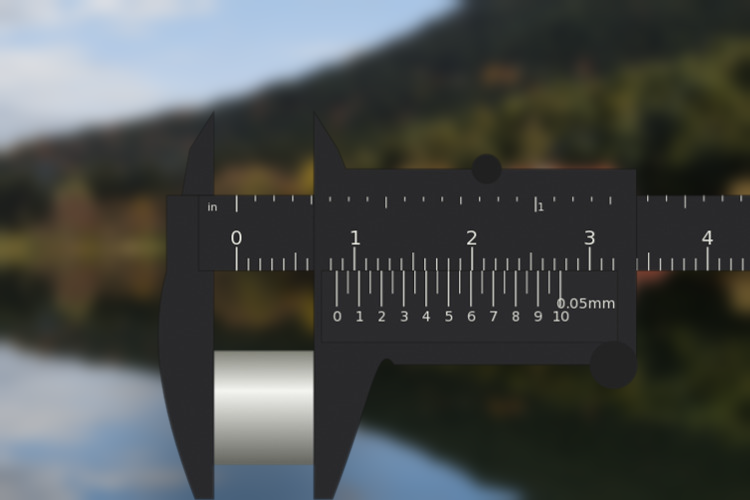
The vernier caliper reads 8.5 mm
